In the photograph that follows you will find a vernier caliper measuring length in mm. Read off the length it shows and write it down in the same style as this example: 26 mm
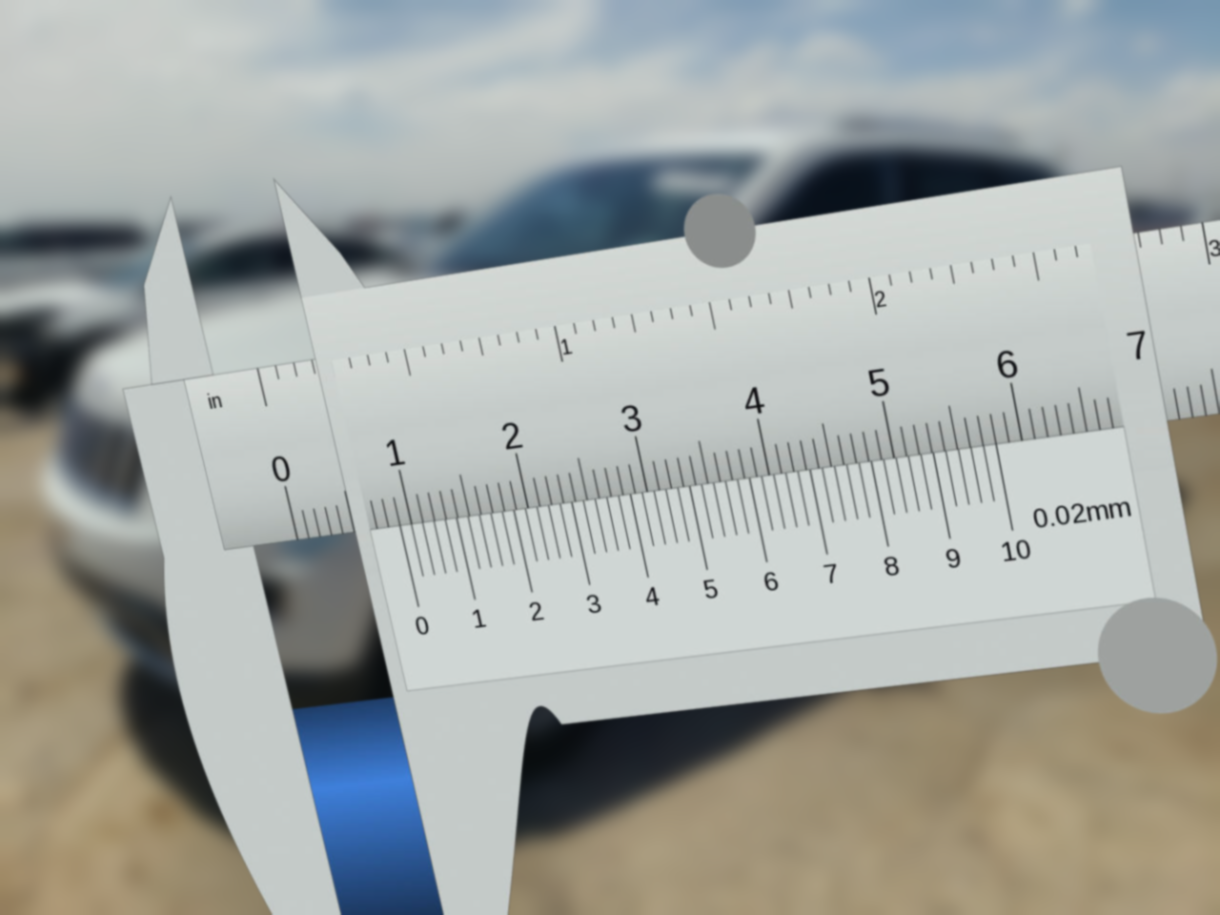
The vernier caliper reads 9.0 mm
